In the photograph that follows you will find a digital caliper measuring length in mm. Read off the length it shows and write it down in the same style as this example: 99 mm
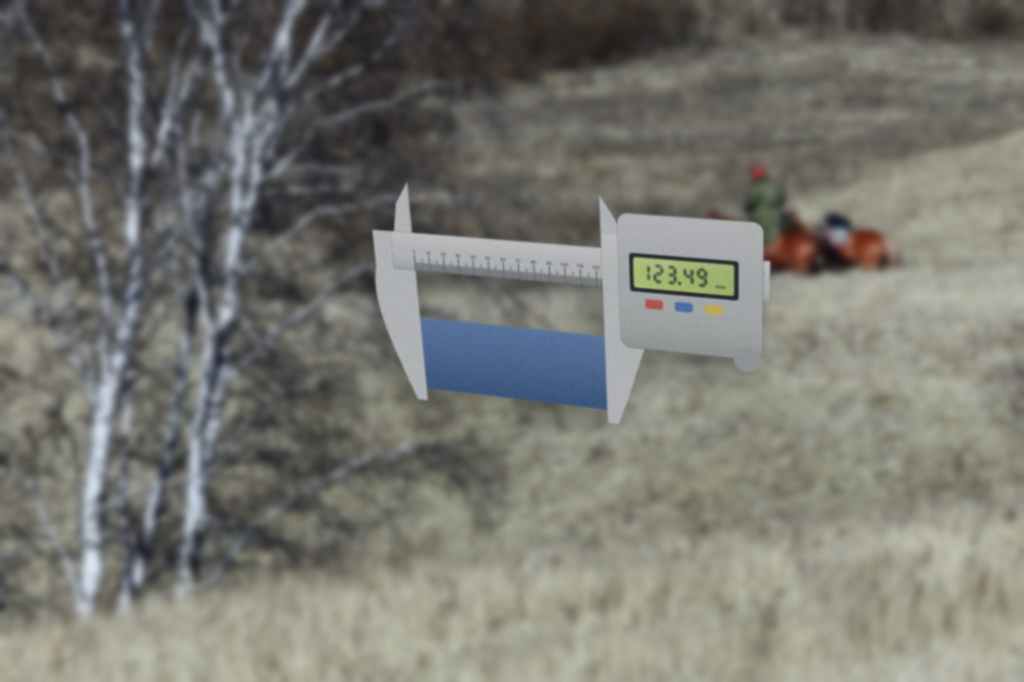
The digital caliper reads 123.49 mm
